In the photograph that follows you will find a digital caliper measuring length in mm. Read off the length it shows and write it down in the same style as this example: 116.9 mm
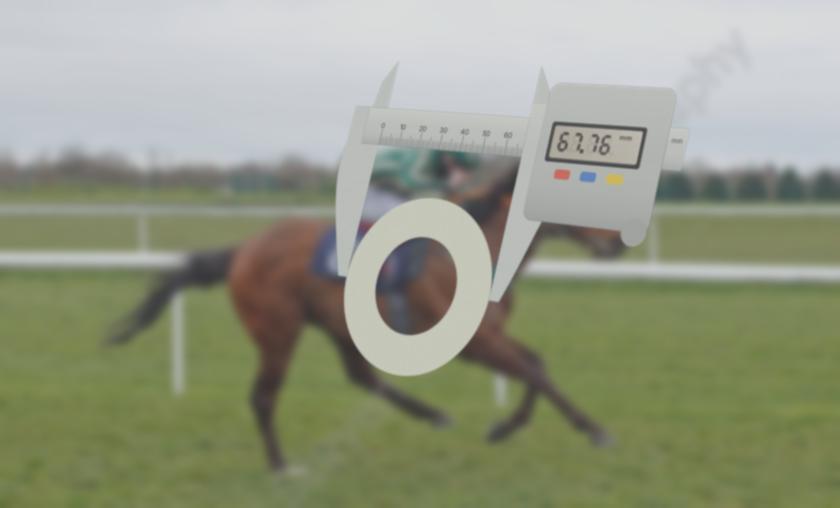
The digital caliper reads 67.76 mm
